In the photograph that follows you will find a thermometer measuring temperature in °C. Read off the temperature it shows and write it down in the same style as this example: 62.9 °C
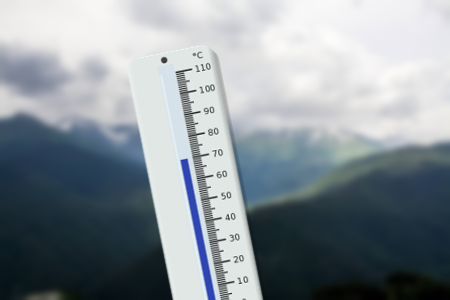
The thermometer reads 70 °C
